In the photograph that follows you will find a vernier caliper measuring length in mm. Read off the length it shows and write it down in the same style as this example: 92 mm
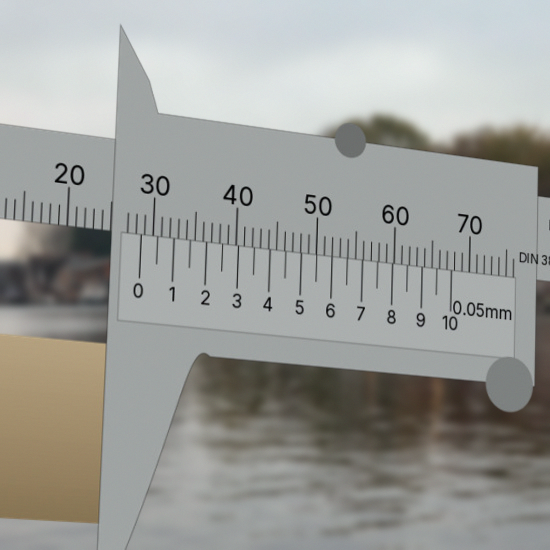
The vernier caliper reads 28.6 mm
